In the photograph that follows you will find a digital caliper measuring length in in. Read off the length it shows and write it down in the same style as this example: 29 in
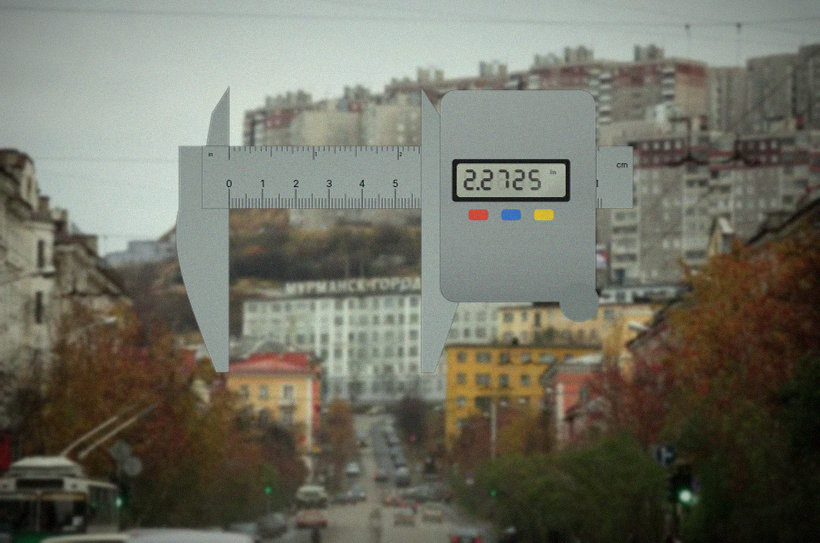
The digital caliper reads 2.2725 in
